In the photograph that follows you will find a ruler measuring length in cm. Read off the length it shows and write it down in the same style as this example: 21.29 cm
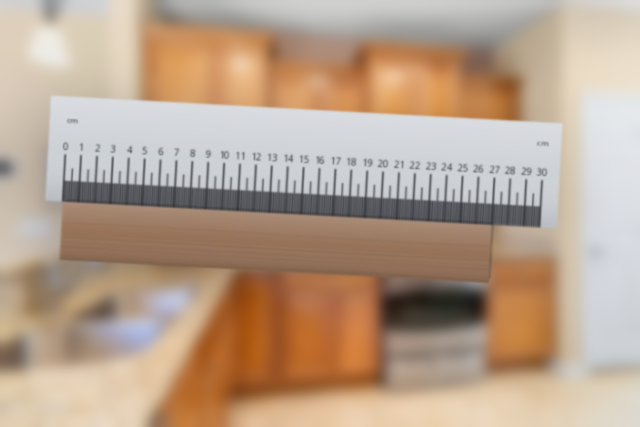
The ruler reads 27 cm
